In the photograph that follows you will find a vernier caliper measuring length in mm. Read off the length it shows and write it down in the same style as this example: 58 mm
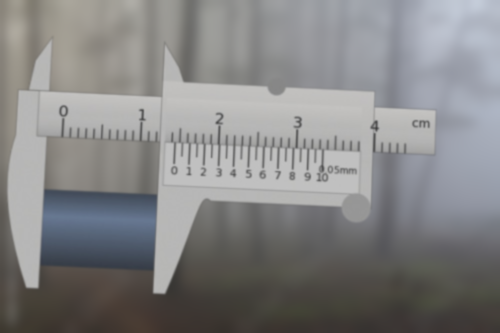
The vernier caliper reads 14.4 mm
